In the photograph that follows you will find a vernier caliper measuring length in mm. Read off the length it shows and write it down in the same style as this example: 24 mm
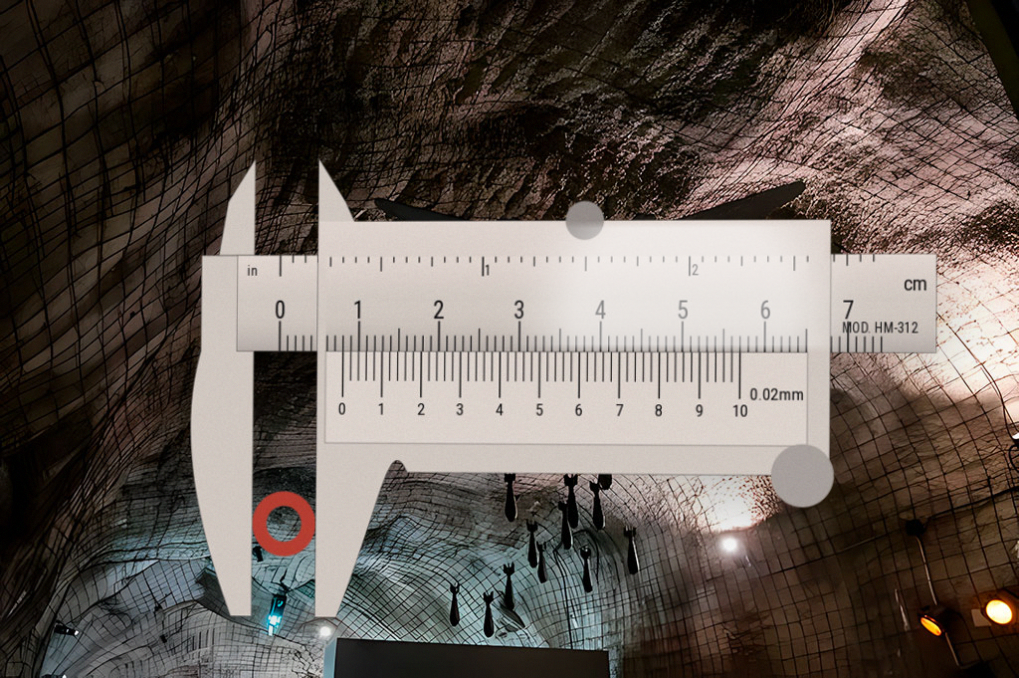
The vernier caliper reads 8.0 mm
